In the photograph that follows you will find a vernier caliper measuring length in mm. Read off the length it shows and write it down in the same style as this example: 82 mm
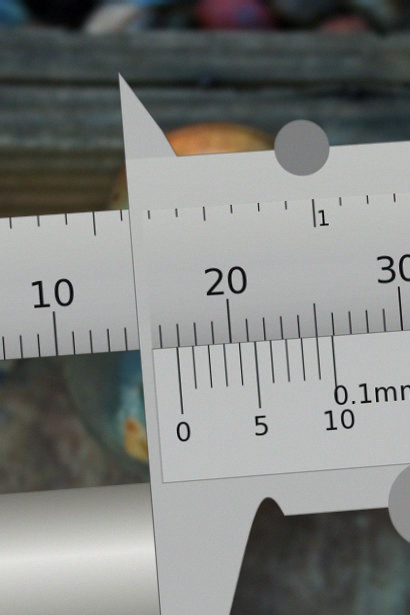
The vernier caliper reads 16.9 mm
